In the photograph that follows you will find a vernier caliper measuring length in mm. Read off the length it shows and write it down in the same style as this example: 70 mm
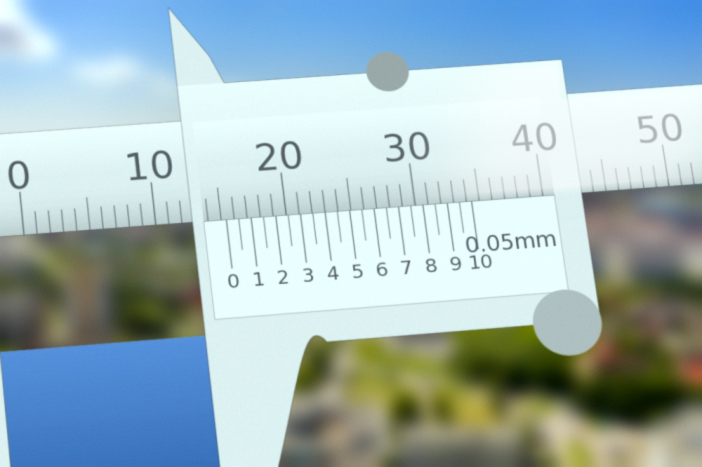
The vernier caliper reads 15.4 mm
